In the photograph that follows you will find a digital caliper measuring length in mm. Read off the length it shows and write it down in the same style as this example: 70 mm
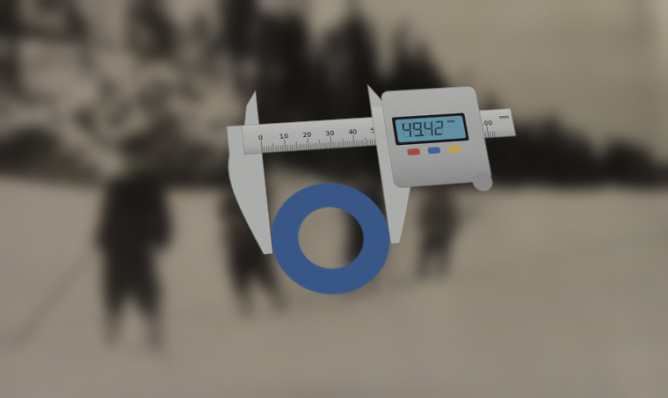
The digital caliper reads 49.42 mm
